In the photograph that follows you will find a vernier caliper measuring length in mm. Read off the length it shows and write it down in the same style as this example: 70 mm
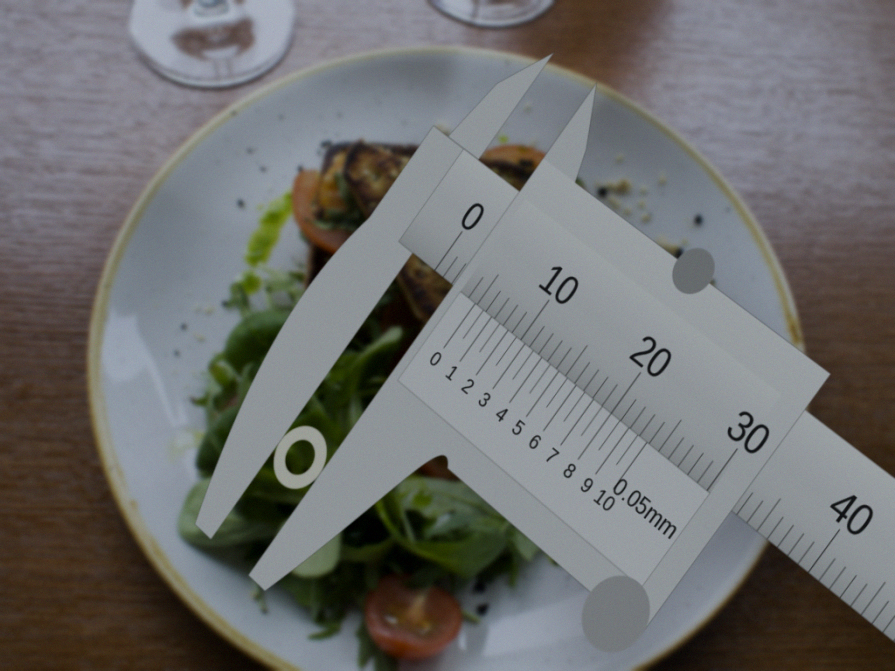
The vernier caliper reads 4.8 mm
